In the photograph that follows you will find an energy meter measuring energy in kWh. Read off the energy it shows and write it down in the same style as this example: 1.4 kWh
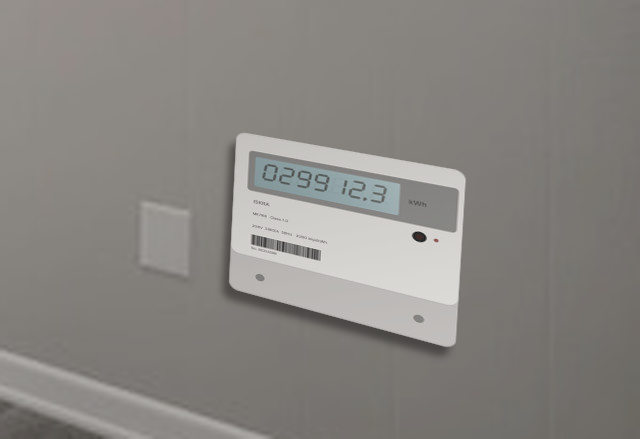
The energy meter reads 29912.3 kWh
